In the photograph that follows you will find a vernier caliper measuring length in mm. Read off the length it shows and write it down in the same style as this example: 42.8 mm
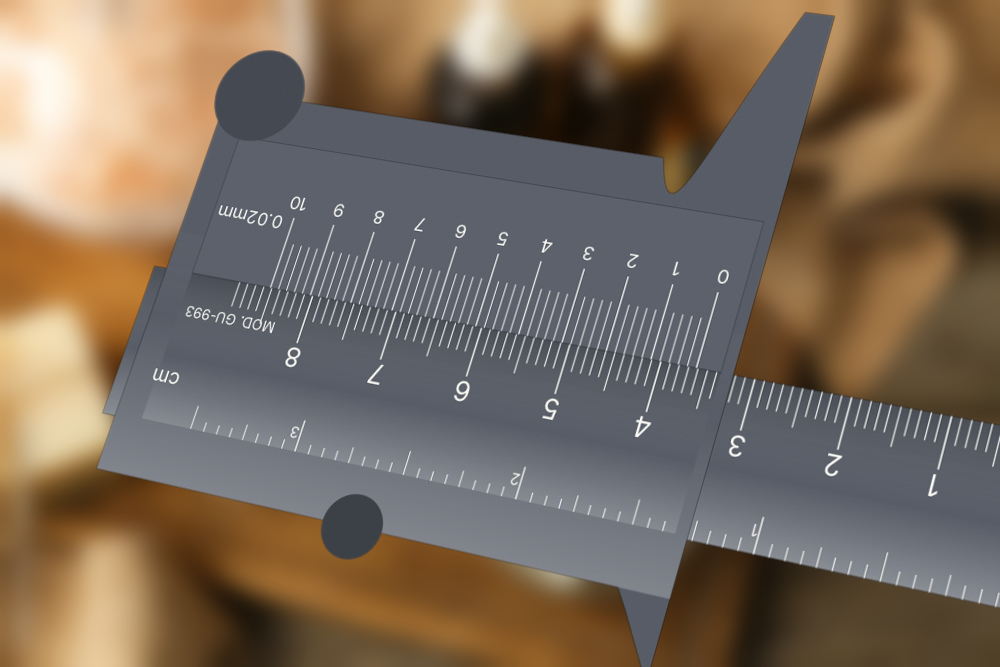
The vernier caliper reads 36.2 mm
